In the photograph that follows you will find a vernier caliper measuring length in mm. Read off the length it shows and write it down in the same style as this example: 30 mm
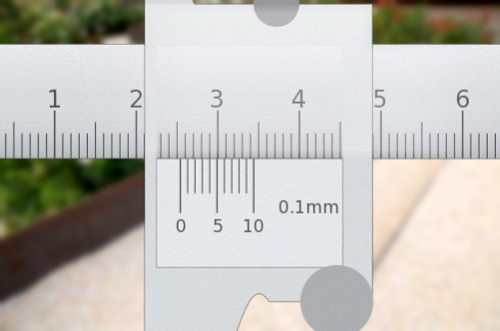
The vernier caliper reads 25.4 mm
